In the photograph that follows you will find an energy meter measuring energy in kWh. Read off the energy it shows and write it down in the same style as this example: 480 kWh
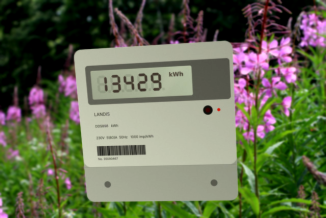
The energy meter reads 13429 kWh
